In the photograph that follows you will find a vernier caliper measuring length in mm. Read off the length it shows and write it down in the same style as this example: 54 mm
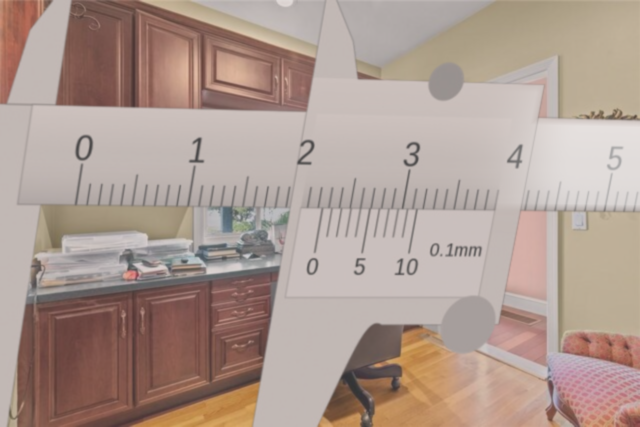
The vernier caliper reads 22.4 mm
